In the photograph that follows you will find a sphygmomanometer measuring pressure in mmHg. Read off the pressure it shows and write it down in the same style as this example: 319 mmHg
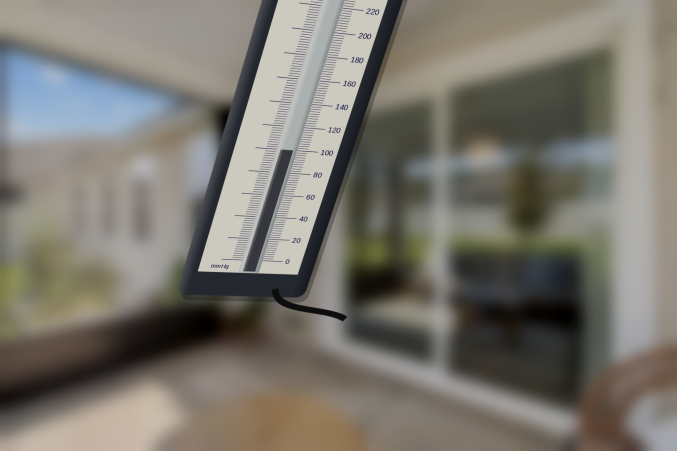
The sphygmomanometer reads 100 mmHg
